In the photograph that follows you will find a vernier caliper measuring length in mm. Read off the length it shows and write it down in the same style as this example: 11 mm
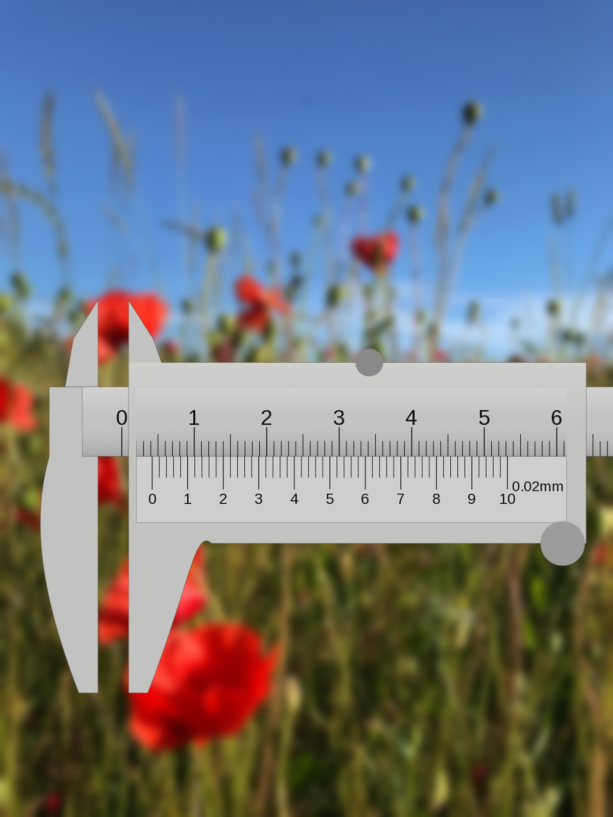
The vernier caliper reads 4.2 mm
